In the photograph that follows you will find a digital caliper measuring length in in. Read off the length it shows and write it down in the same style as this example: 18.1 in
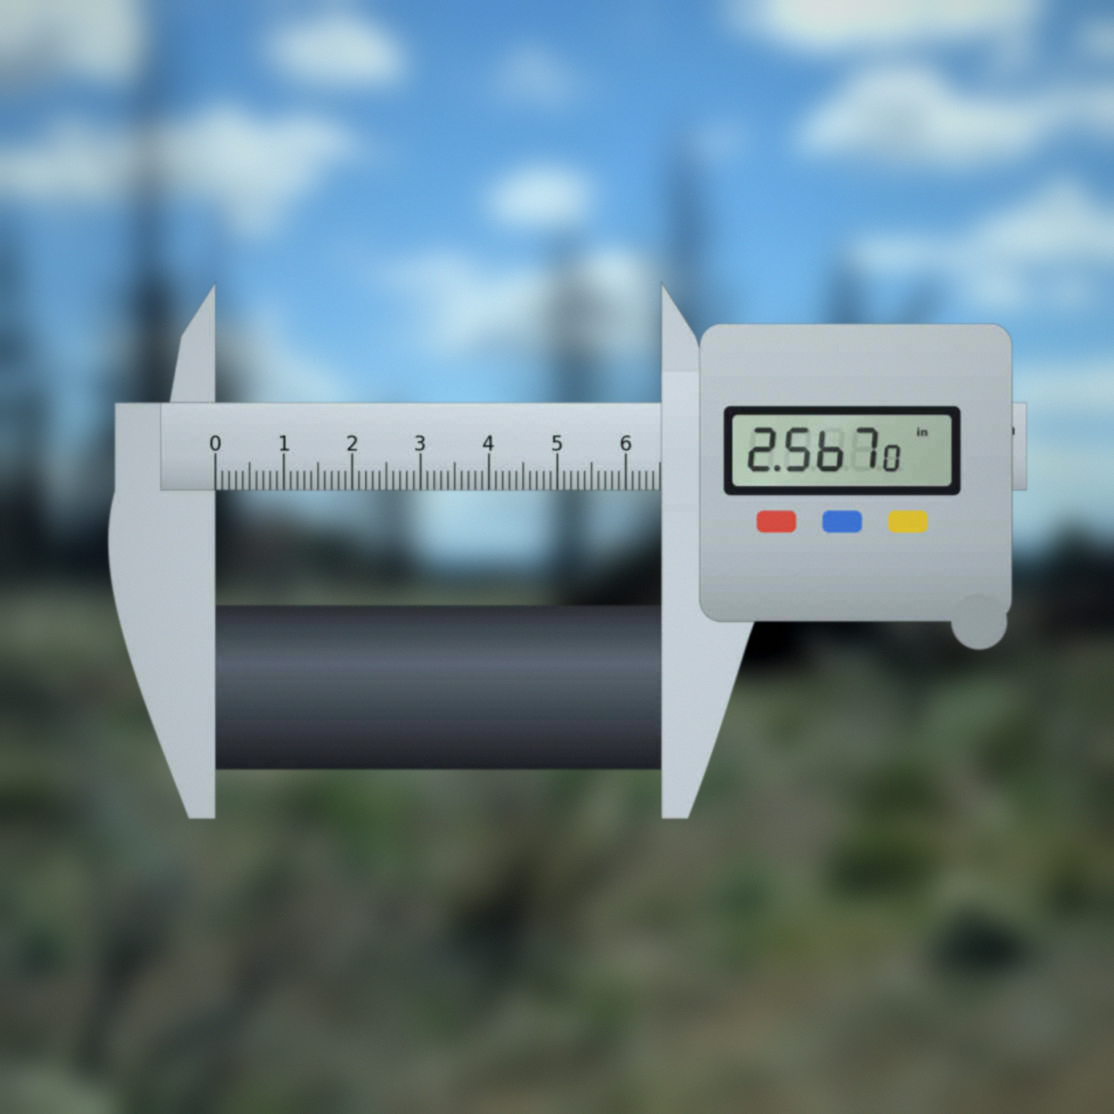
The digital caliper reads 2.5670 in
